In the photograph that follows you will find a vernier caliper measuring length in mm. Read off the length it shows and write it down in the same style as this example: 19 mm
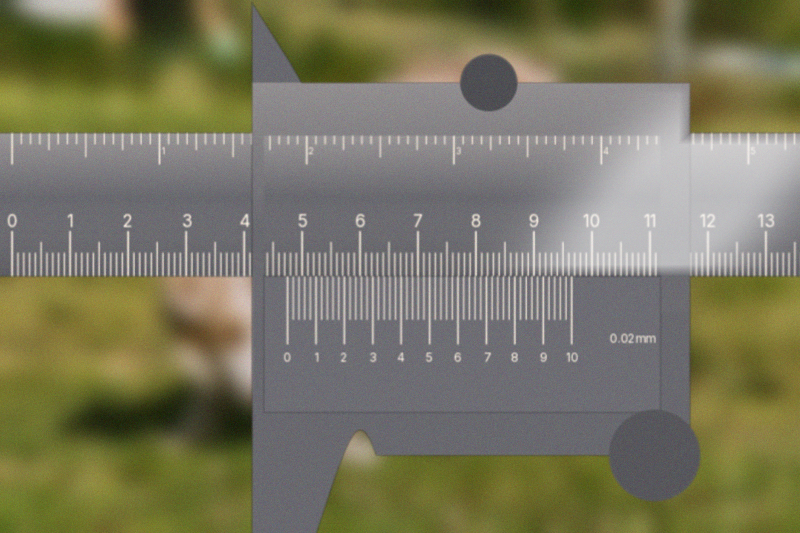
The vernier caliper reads 47.5 mm
